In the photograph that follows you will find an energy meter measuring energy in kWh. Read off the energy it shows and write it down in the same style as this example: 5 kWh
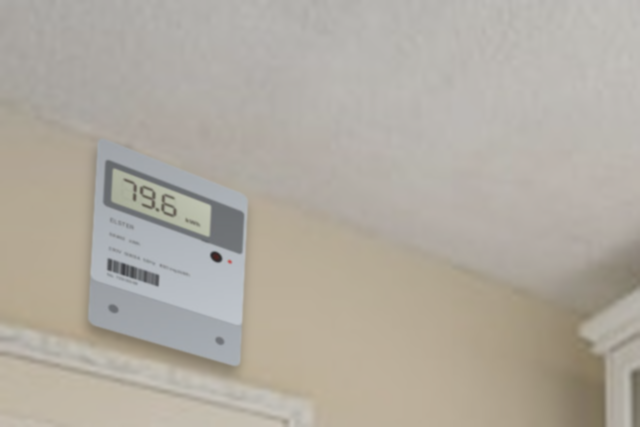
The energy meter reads 79.6 kWh
